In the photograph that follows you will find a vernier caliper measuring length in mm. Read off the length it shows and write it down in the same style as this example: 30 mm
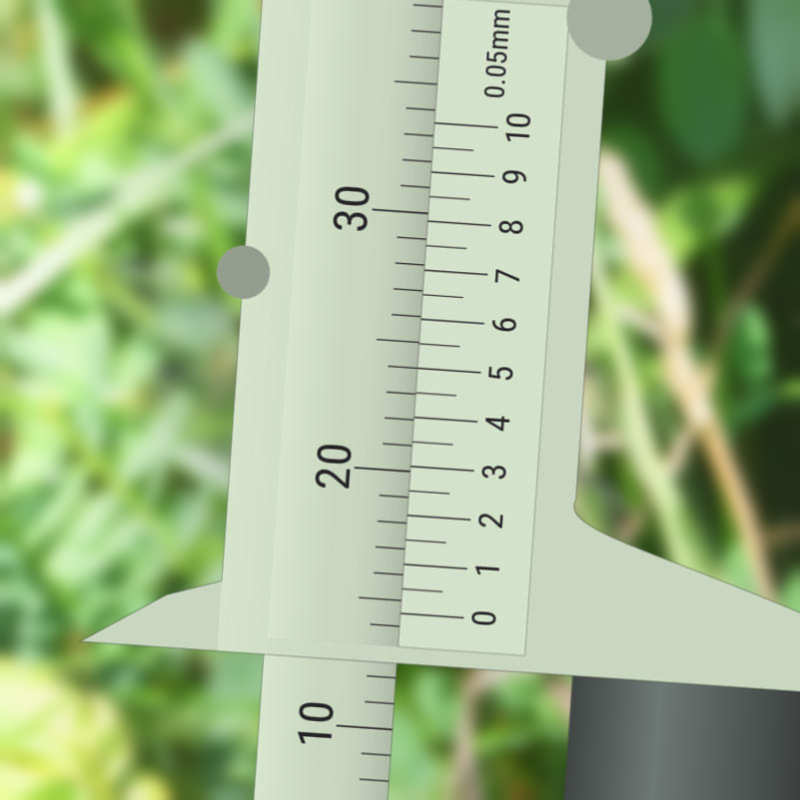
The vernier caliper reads 14.50 mm
